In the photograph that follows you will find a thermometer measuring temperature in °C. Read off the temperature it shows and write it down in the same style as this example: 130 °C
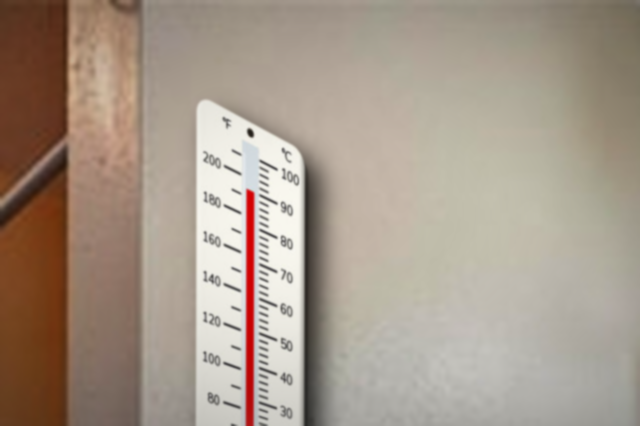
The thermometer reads 90 °C
